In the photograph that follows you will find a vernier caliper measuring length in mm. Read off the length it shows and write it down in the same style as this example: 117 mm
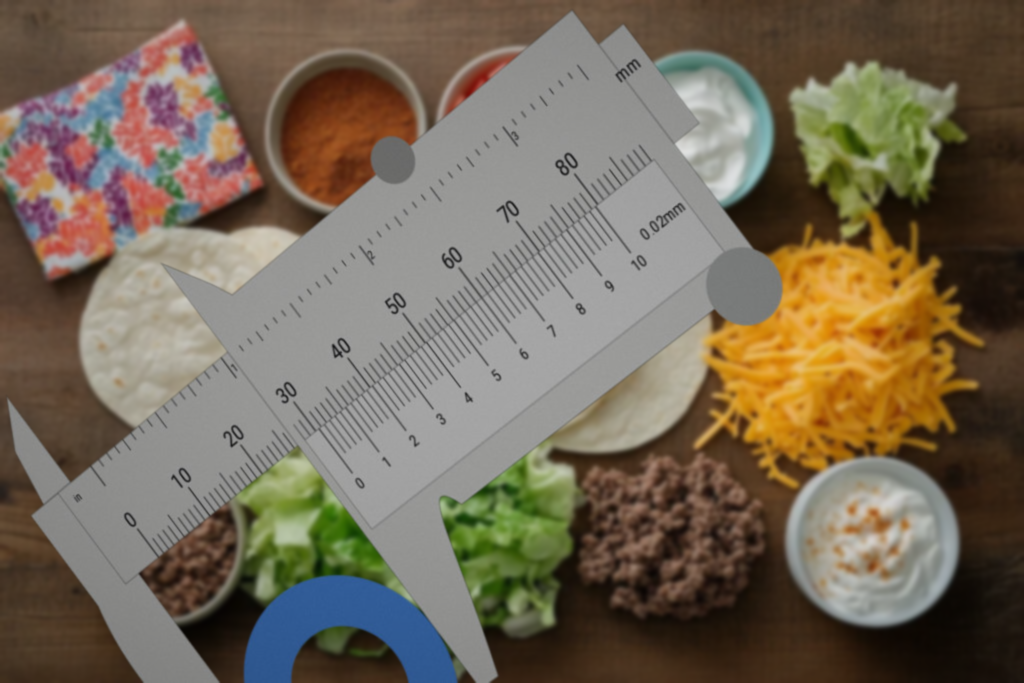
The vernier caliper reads 30.6 mm
